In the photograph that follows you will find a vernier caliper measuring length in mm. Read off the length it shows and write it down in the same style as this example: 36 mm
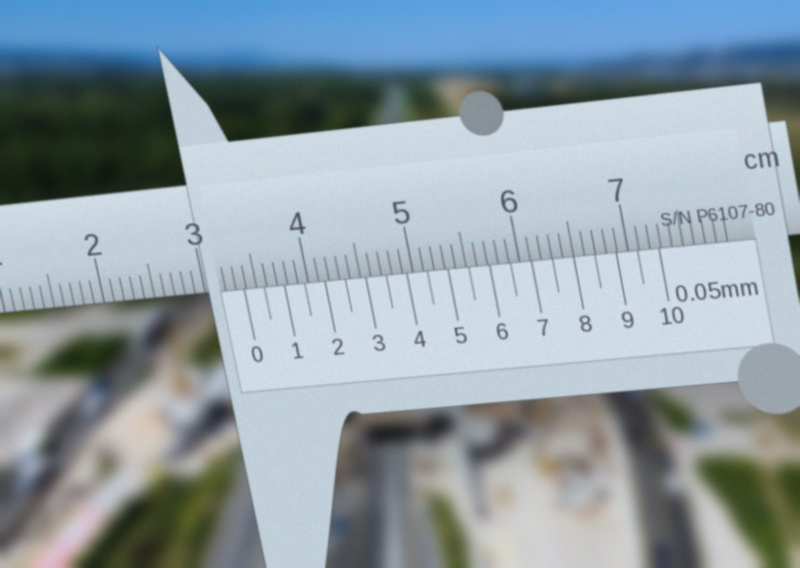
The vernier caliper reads 33.8 mm
